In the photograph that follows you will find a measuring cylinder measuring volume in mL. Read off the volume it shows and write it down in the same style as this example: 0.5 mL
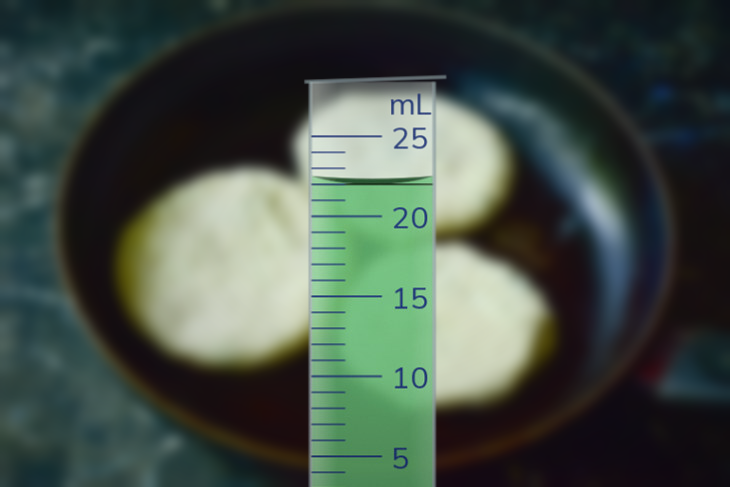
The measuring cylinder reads 22 mL
